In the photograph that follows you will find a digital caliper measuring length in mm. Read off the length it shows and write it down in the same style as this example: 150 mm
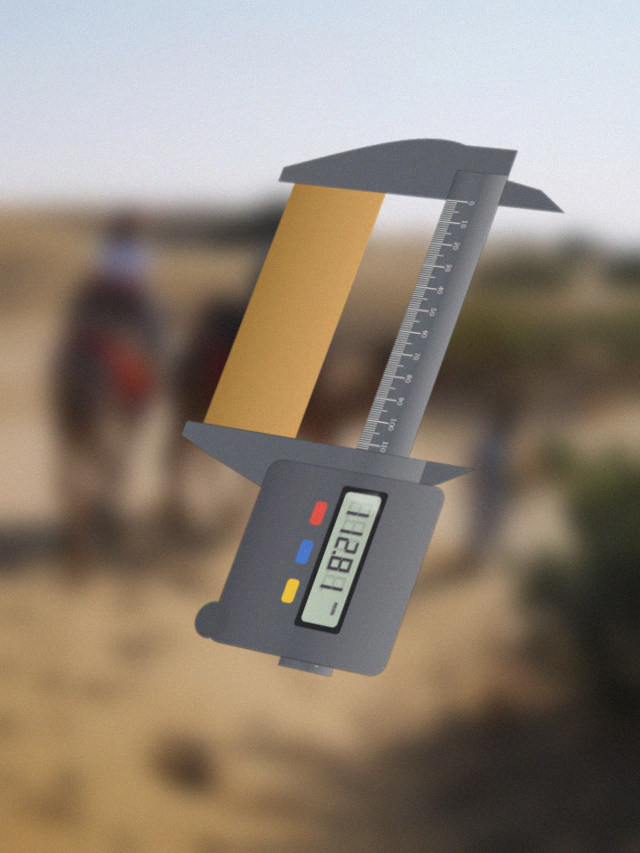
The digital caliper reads 112.81 mm
